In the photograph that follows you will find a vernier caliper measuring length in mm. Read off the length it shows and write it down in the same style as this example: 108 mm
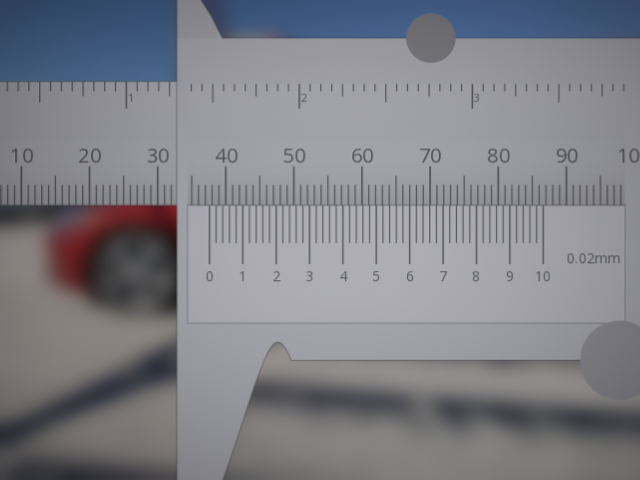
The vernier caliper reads 37.6 mm
